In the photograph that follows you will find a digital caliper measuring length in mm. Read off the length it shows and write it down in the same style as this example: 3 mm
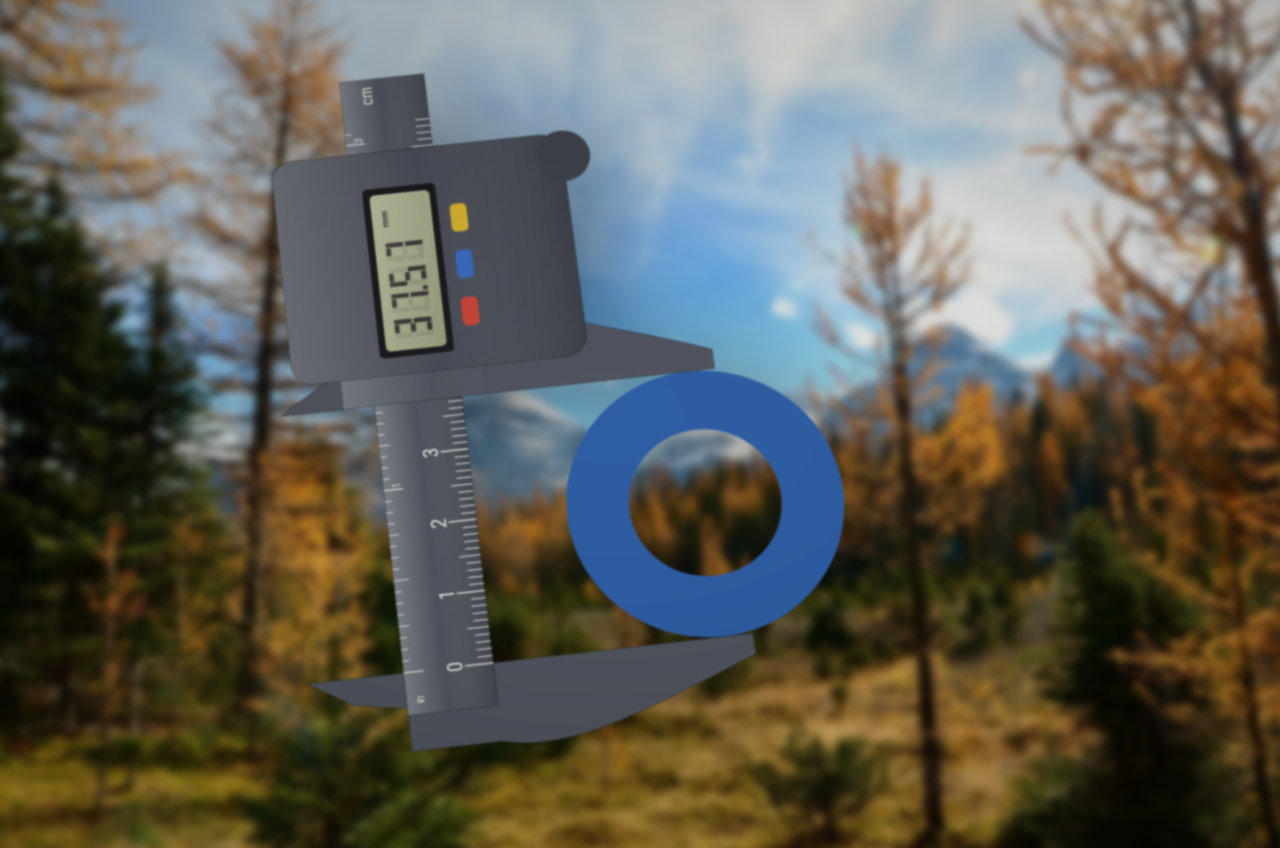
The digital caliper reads 37.57 mm
